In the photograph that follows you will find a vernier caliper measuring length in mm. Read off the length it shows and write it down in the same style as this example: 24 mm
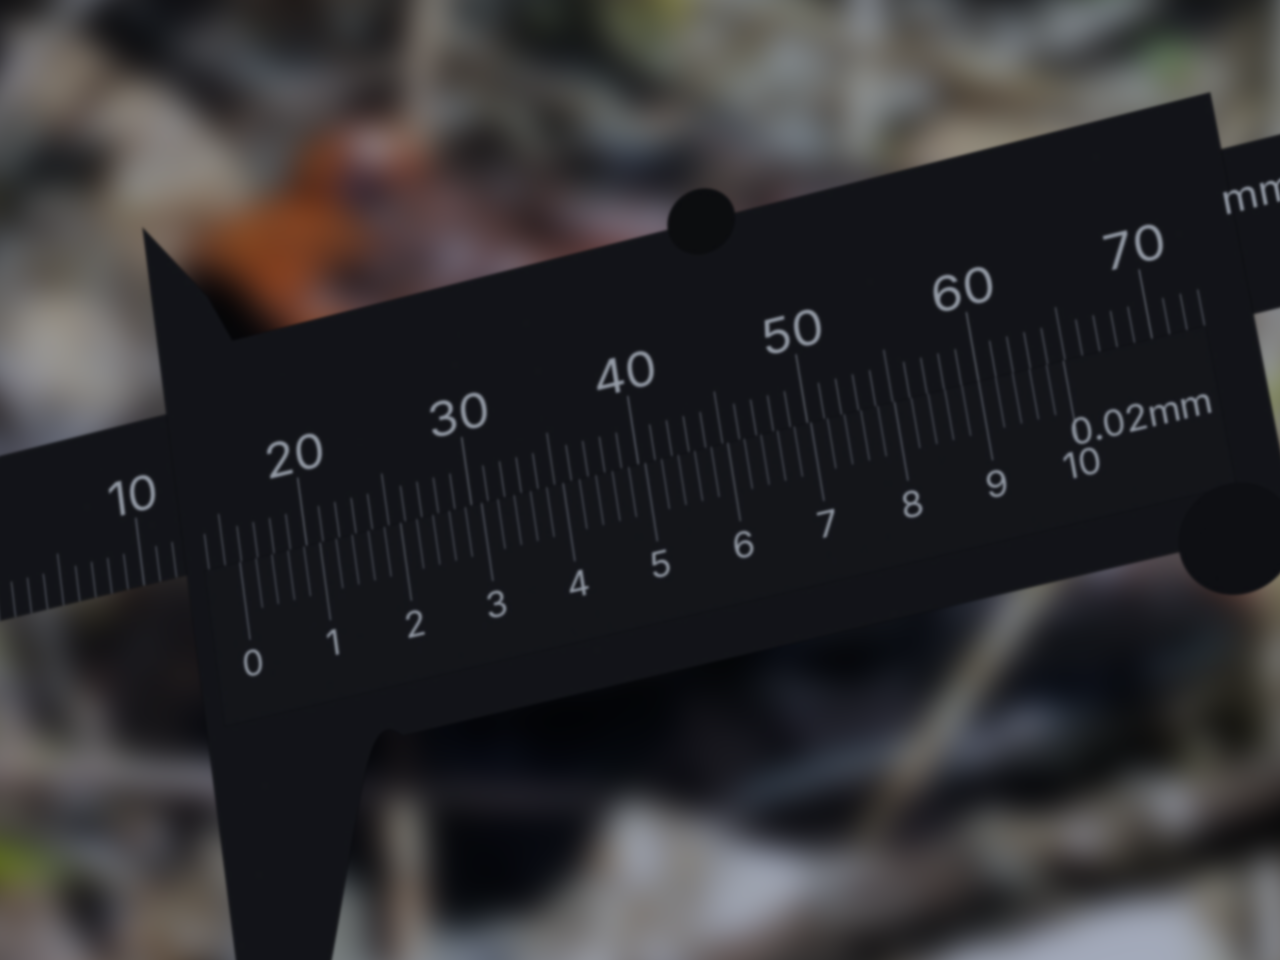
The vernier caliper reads 15.9 mm
